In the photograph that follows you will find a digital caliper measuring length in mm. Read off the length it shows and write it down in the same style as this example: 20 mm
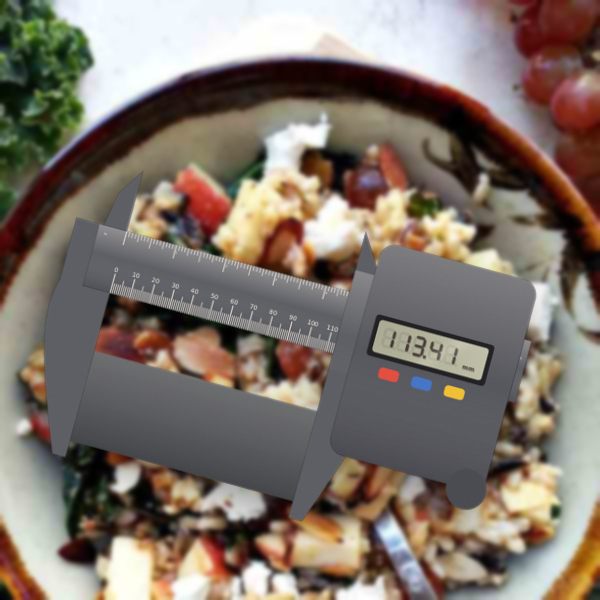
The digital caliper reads 113.41 mm
